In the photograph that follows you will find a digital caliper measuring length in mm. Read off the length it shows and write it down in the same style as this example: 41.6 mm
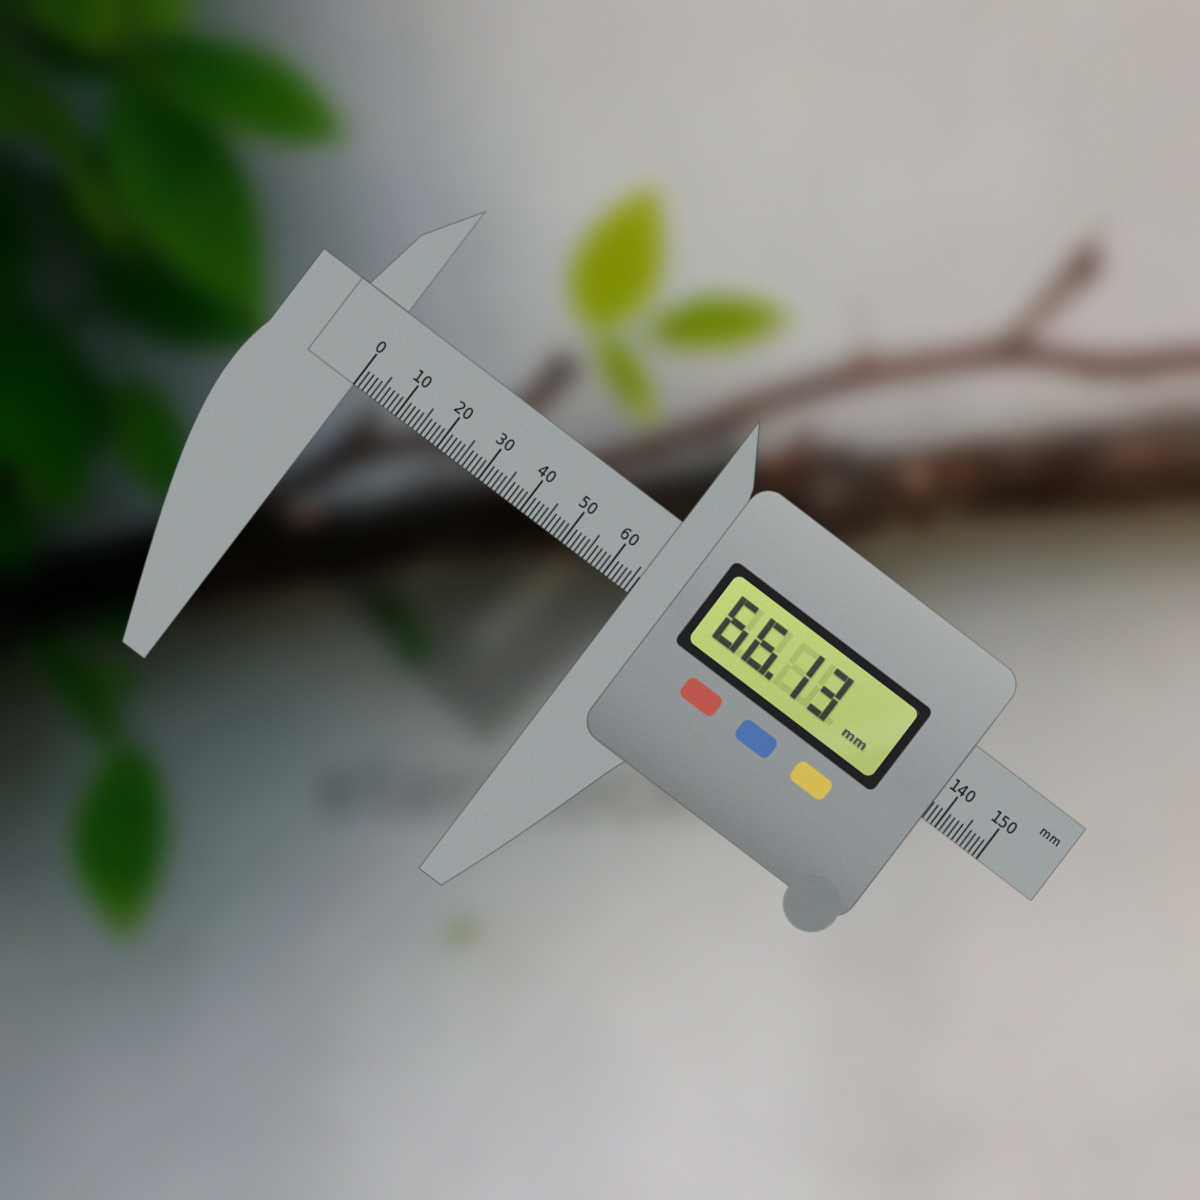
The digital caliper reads 66.13 mm
